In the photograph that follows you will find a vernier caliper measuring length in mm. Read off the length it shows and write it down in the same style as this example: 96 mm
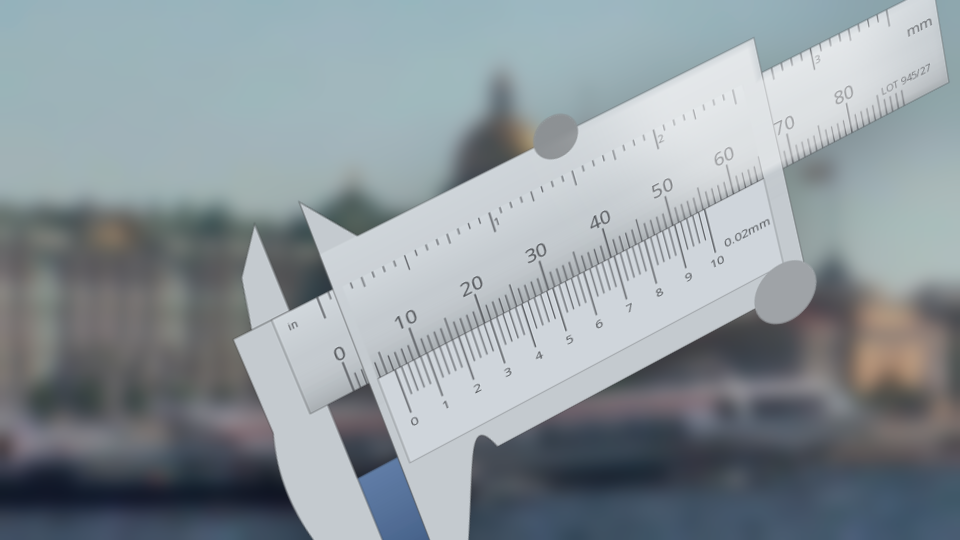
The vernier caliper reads 6.2 mm
